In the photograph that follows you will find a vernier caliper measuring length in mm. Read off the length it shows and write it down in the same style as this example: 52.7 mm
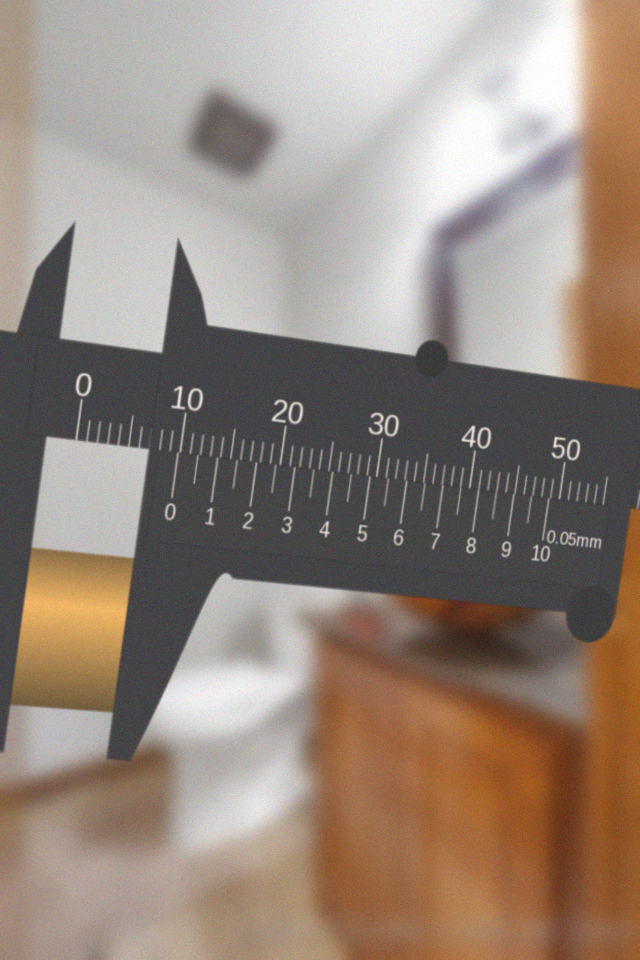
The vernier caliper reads 9.8 mm
